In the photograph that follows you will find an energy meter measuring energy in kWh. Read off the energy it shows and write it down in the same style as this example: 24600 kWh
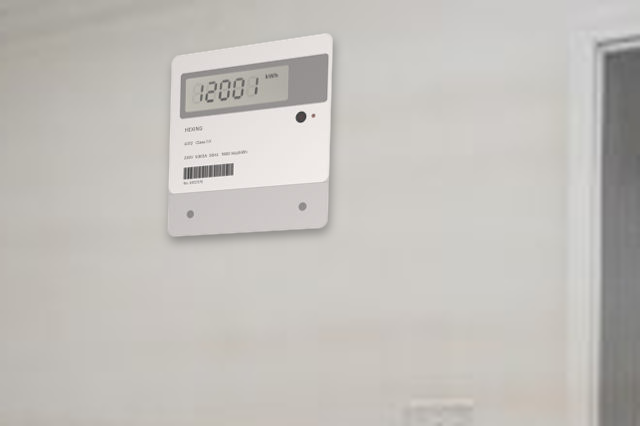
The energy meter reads 12001 kWh
